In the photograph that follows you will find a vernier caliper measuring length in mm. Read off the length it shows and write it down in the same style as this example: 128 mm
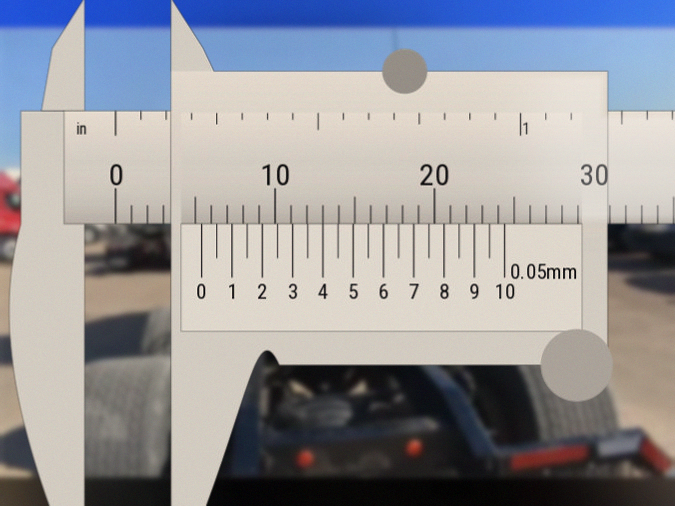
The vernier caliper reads 5.4 mm
